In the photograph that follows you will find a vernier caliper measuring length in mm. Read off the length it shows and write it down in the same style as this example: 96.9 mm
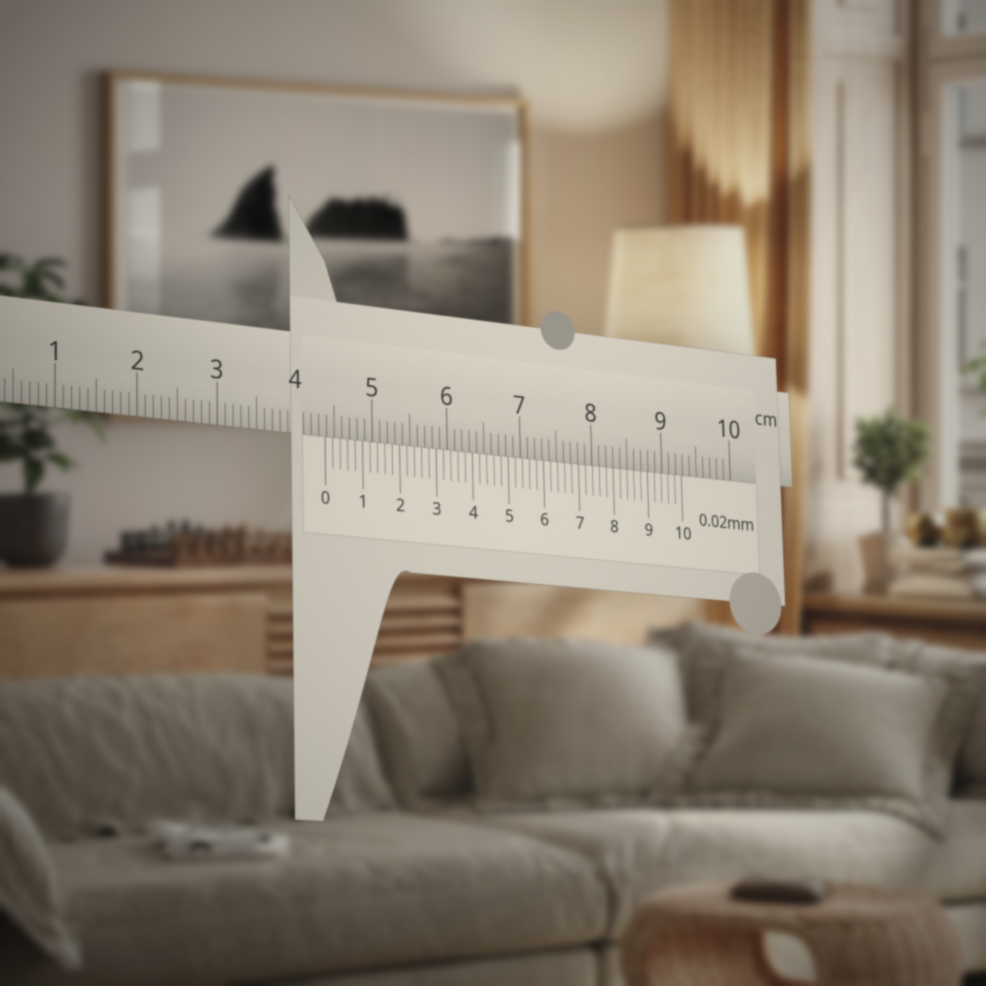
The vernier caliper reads 43.8 mm
